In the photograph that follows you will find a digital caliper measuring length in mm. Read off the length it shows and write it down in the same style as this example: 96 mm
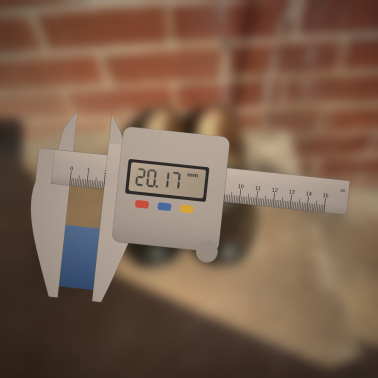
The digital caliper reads 20.17 mm
